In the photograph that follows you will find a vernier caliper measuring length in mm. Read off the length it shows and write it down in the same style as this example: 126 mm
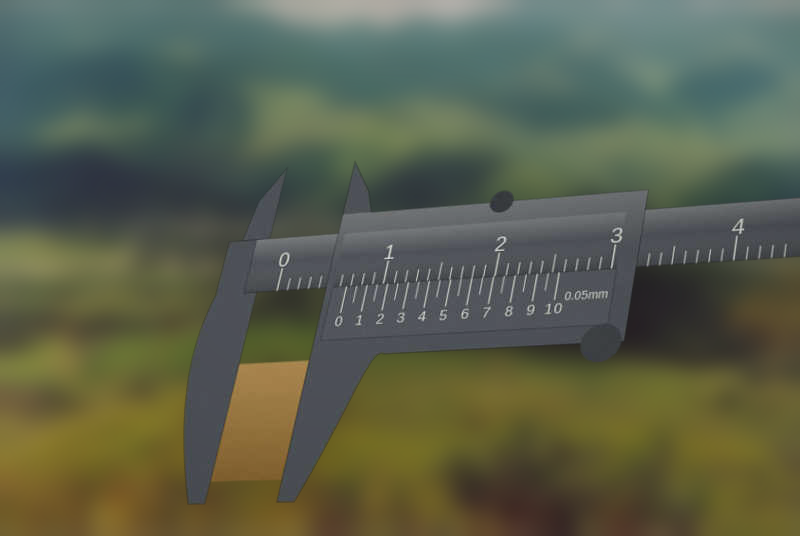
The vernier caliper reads 6.6 mm
